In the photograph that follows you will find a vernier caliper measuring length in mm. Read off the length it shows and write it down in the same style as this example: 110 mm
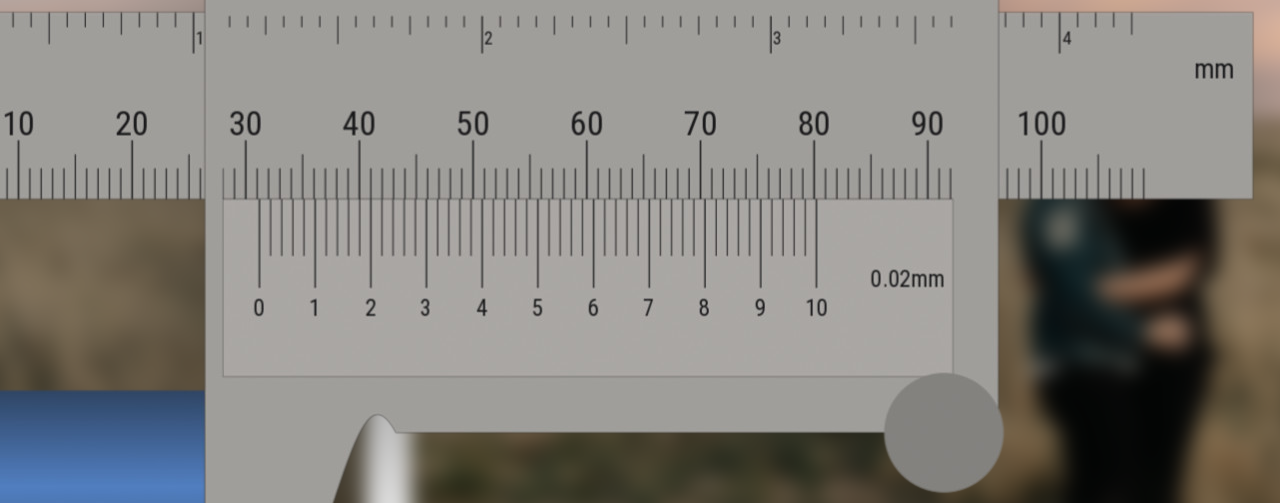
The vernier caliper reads 31.2 mm
